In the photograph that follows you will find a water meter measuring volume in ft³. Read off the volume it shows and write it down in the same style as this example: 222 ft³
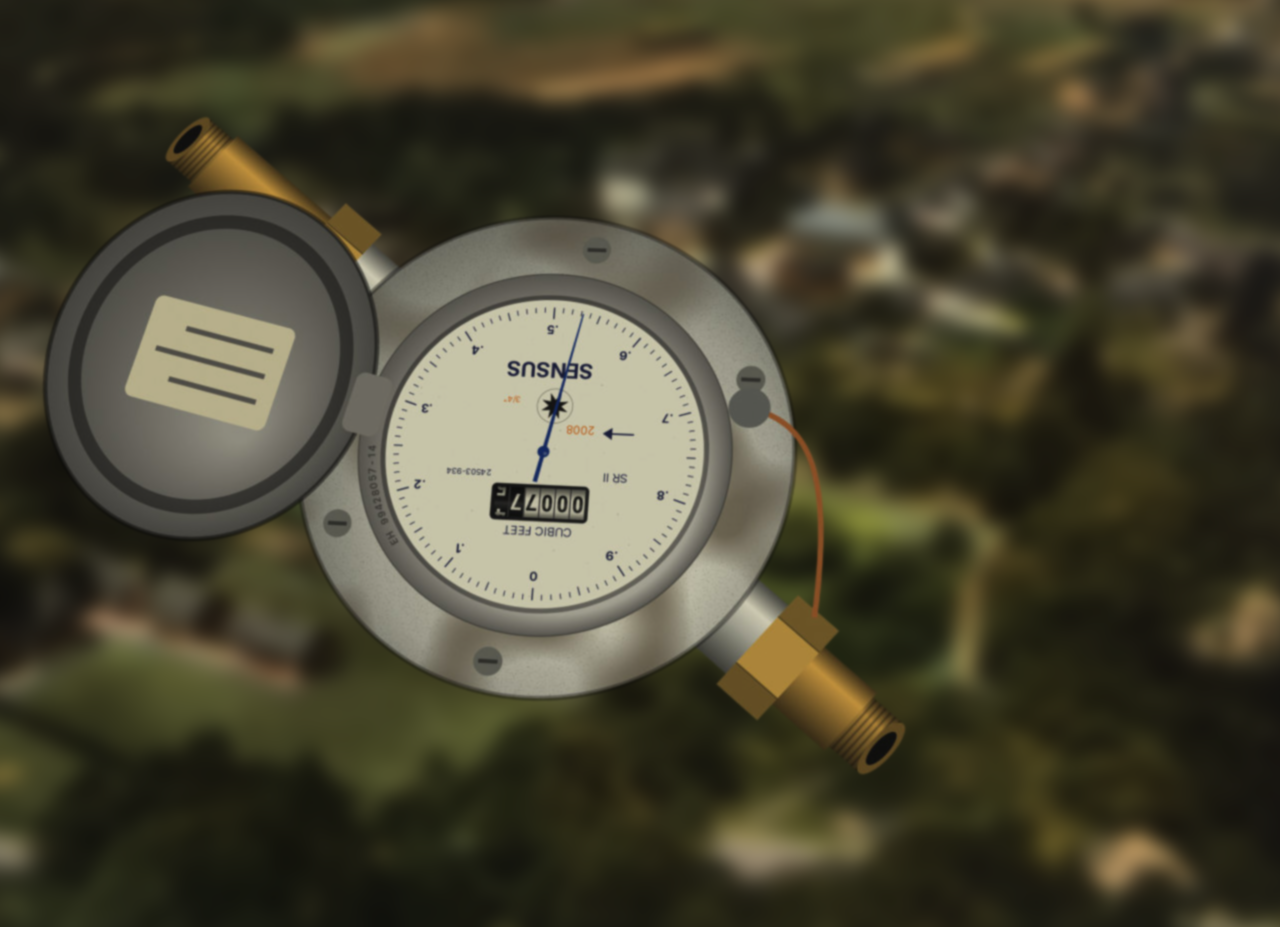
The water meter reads 774.53 ft³
